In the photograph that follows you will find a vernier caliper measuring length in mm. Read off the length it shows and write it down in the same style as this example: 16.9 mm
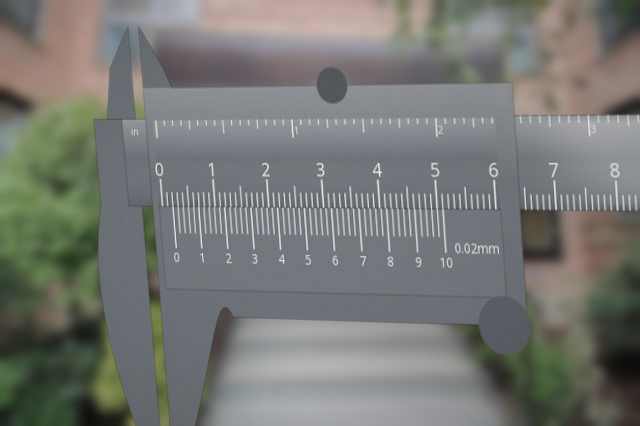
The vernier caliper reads 2.0 mm
